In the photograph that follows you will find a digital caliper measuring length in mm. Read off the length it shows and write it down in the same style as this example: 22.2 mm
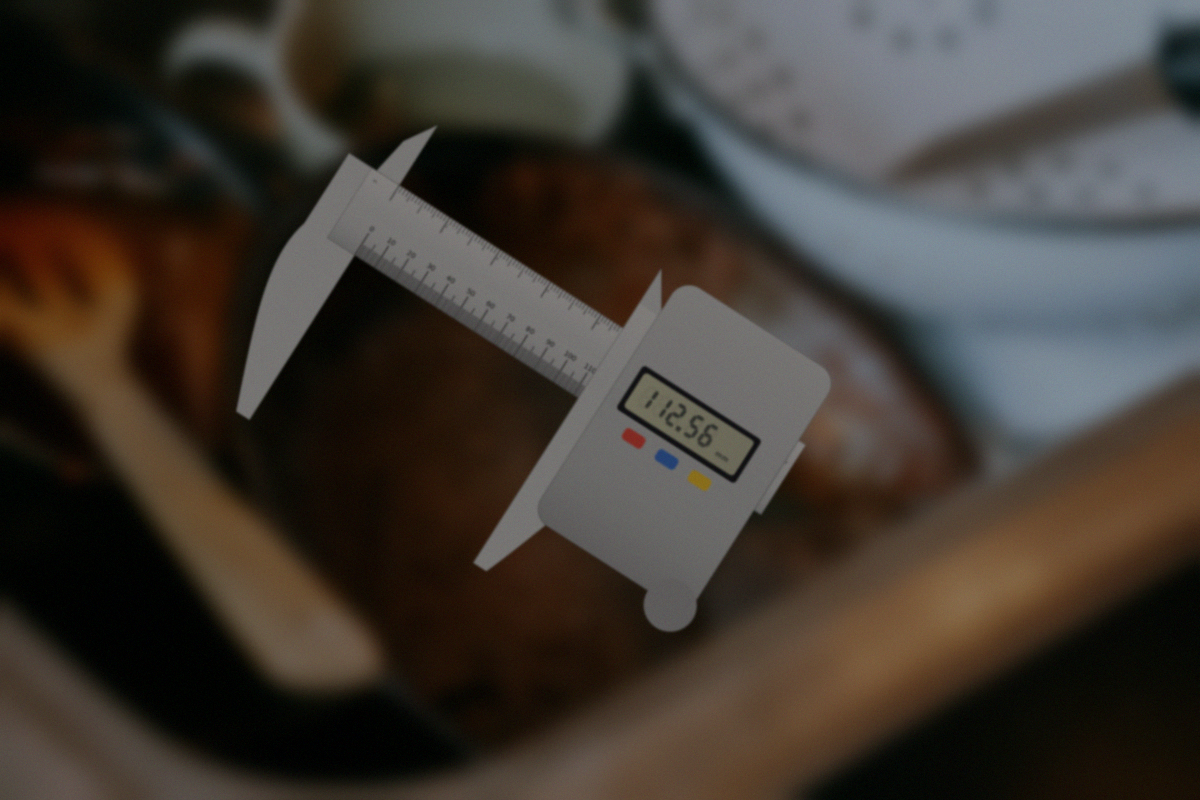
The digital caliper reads 112.56 mm
